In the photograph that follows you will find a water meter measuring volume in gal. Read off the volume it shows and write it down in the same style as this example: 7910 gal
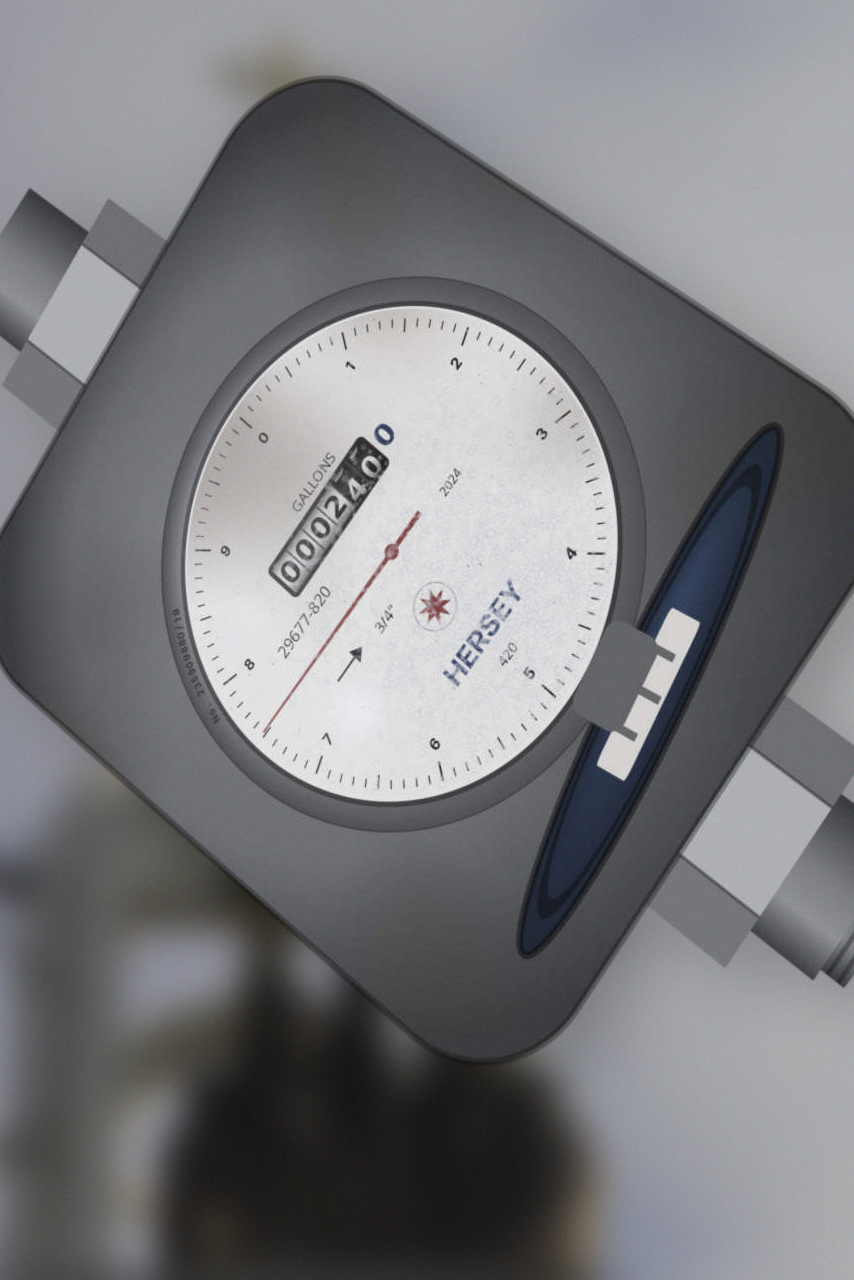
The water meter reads 2397.5 gal
